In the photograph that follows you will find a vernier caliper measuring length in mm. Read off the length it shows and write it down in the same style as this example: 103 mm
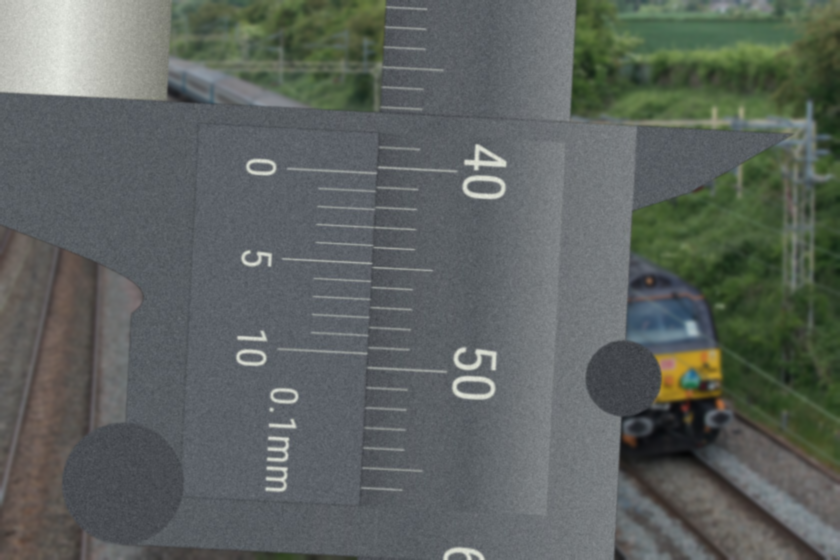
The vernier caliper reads 40.3 mm
